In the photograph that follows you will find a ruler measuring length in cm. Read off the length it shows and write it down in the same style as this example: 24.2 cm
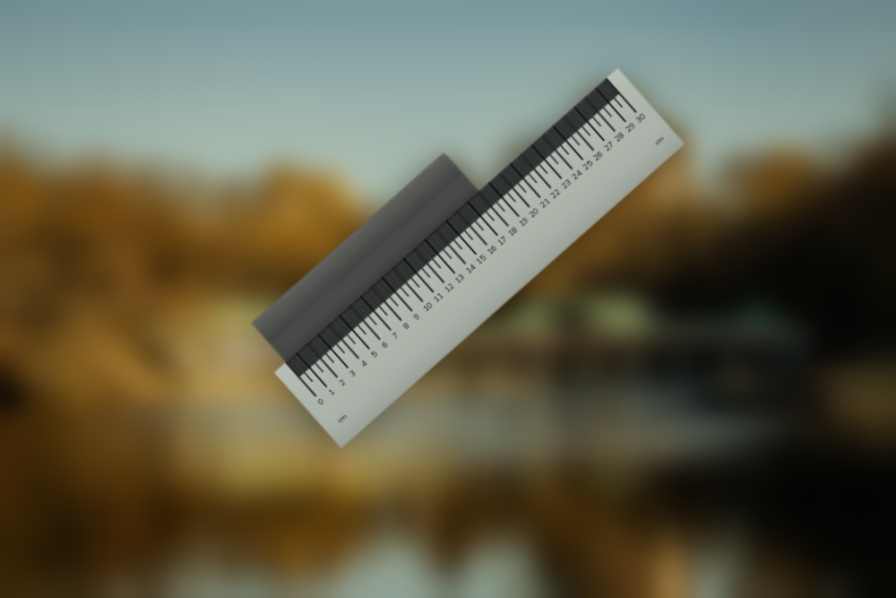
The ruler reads 18 cm
